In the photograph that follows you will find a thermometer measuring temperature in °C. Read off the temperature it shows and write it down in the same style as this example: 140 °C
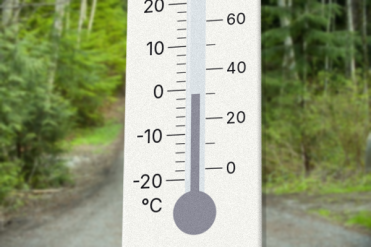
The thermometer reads -1 °C
